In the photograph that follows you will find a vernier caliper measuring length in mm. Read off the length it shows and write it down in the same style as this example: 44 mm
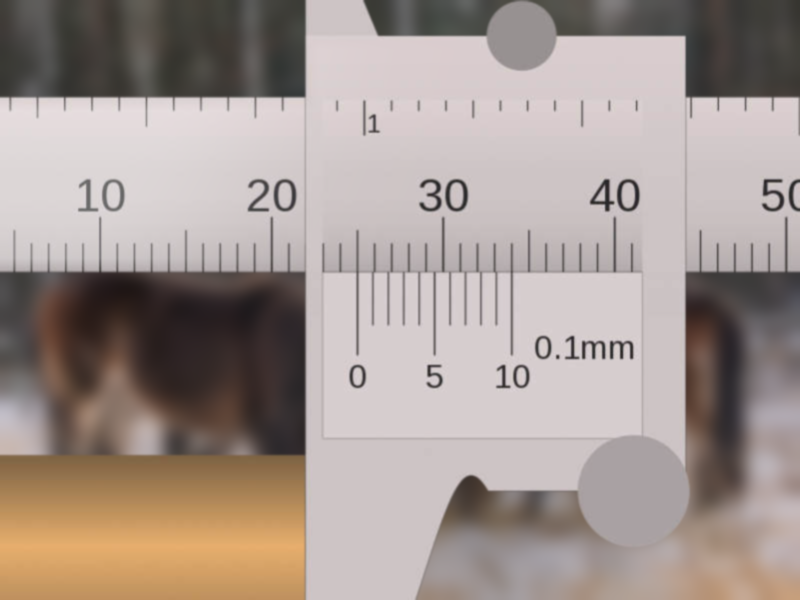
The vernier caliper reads 25.0 mm
